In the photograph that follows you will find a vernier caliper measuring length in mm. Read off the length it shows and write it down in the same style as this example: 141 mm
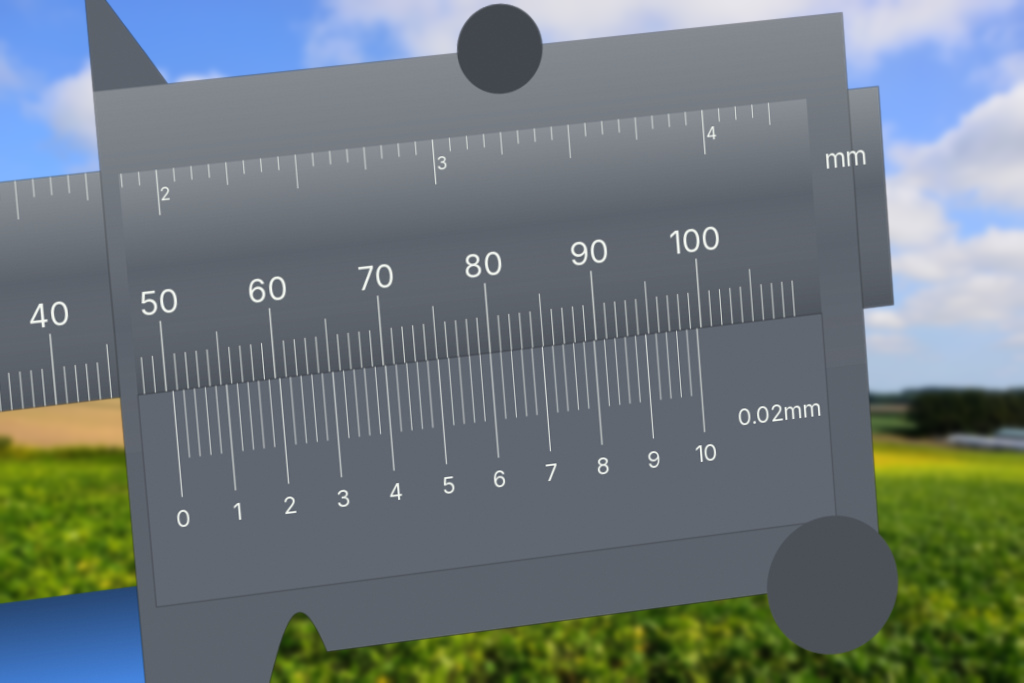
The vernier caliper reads 50.6 mm
